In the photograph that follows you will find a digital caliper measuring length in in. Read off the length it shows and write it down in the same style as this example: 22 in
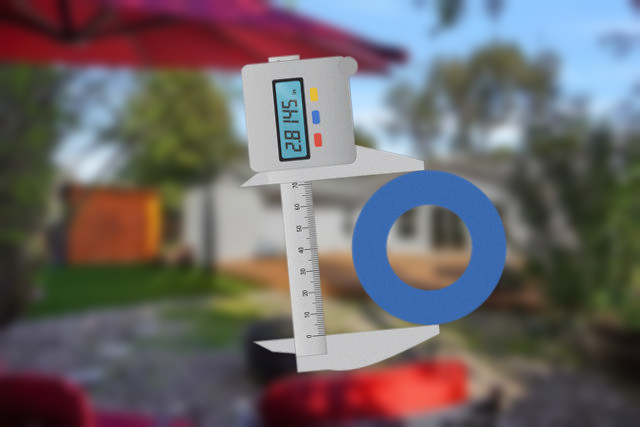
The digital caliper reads 2.8145 in
